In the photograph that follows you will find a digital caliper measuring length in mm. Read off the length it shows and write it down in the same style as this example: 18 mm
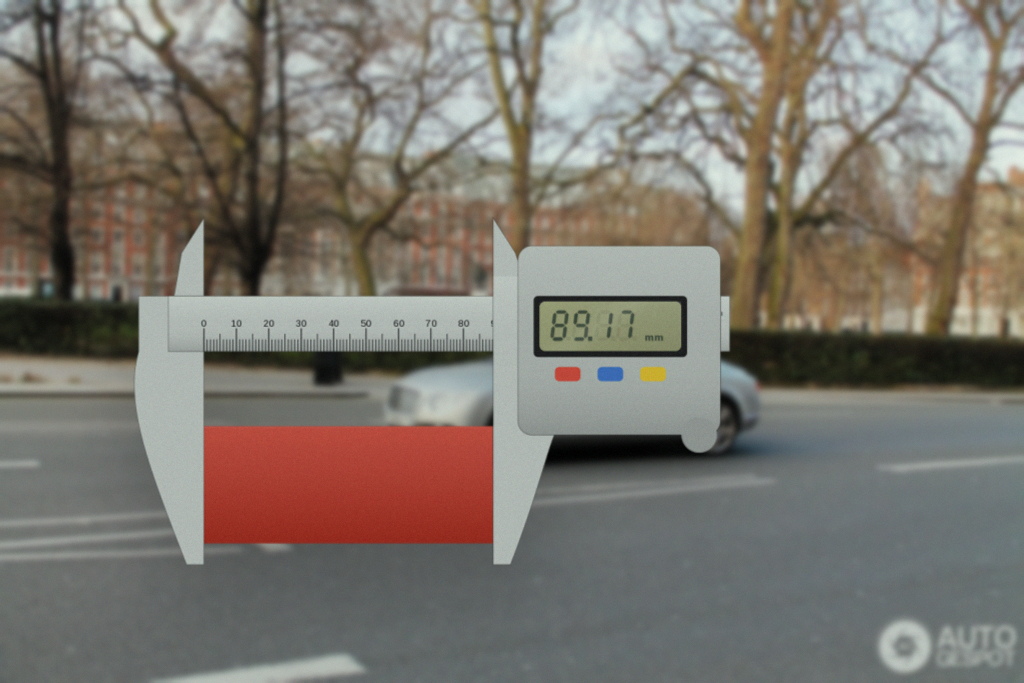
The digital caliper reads 89.17 mm
